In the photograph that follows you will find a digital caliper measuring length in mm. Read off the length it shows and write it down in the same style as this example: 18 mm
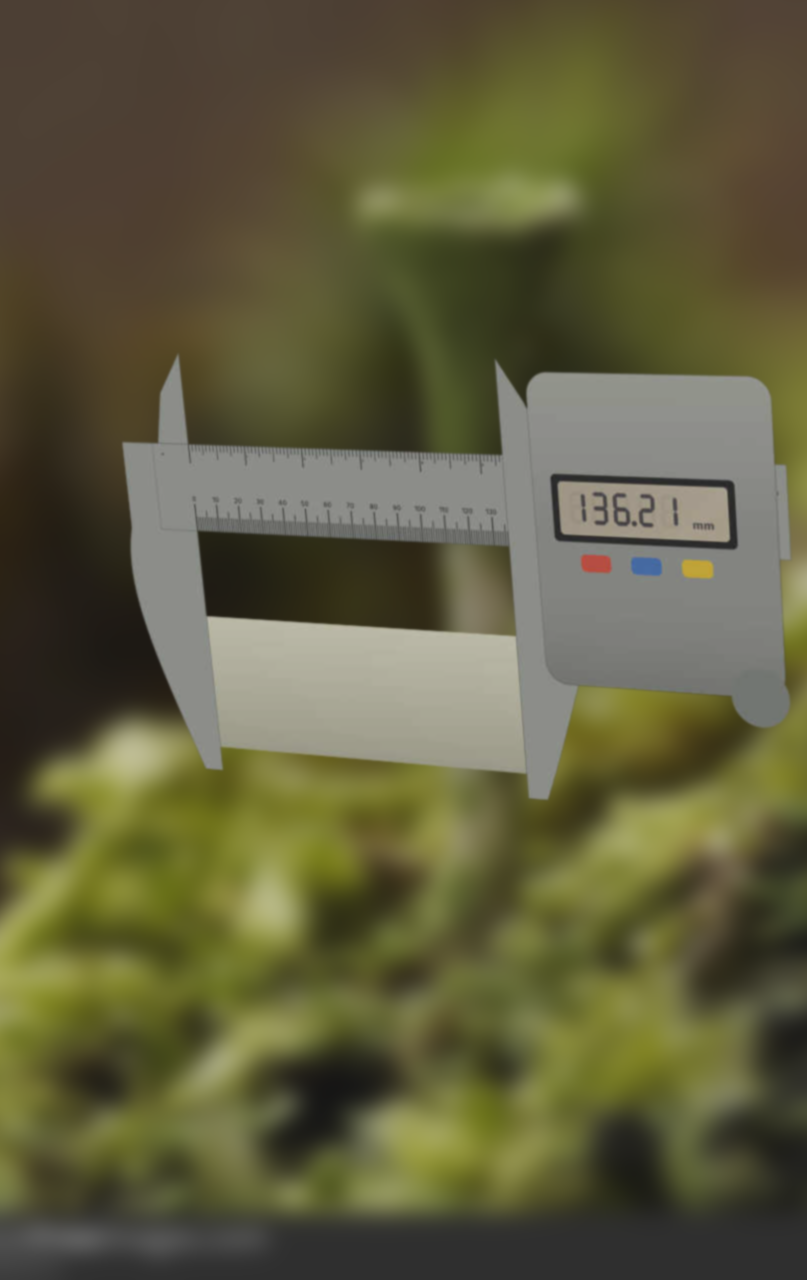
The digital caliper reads 136.21 mm
